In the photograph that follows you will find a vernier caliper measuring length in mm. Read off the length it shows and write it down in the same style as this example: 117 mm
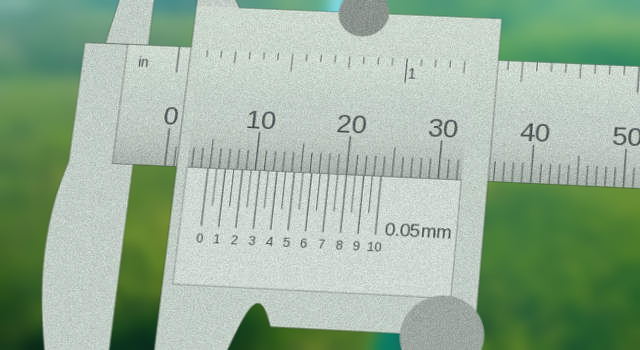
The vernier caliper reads 4.8 mm
